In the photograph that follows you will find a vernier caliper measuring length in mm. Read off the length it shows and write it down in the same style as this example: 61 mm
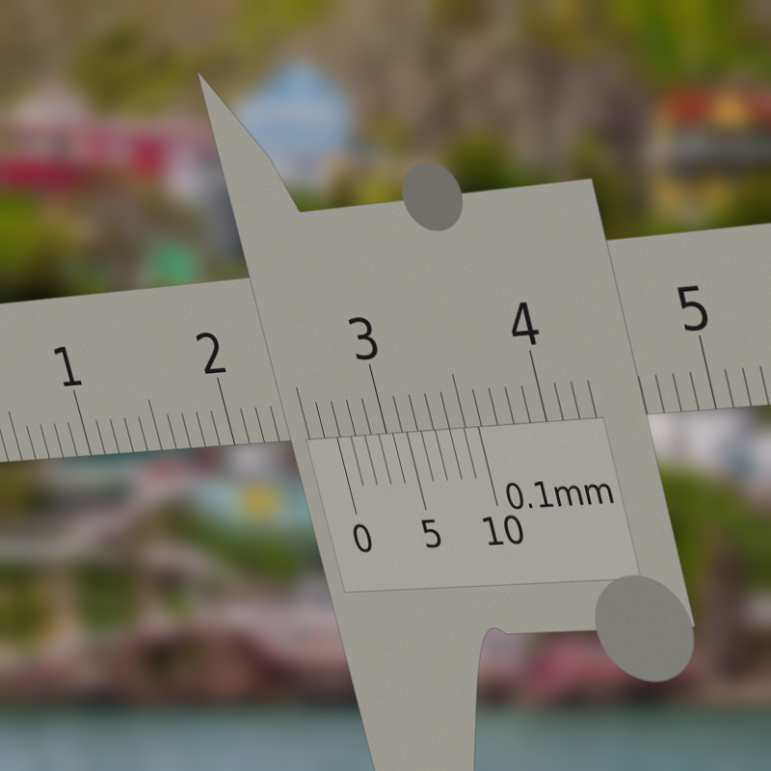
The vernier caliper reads 26.8 mm
